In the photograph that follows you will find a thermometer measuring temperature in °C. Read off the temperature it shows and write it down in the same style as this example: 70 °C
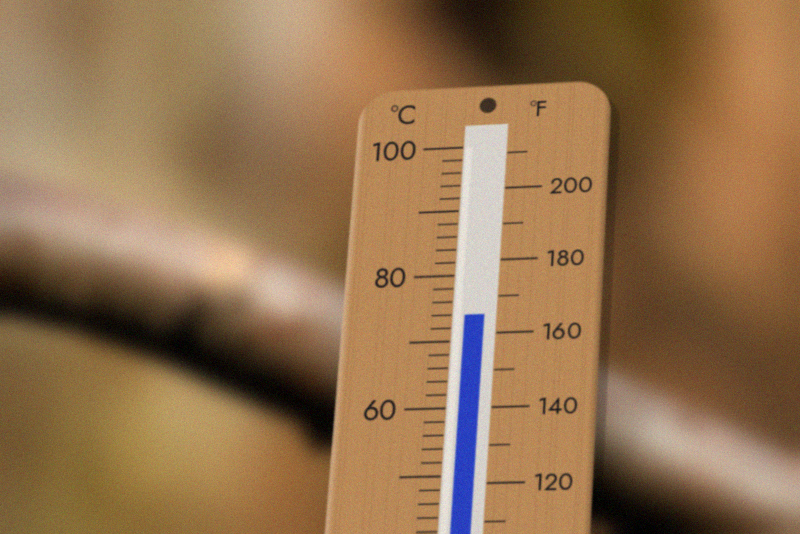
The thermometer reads 74 °C
